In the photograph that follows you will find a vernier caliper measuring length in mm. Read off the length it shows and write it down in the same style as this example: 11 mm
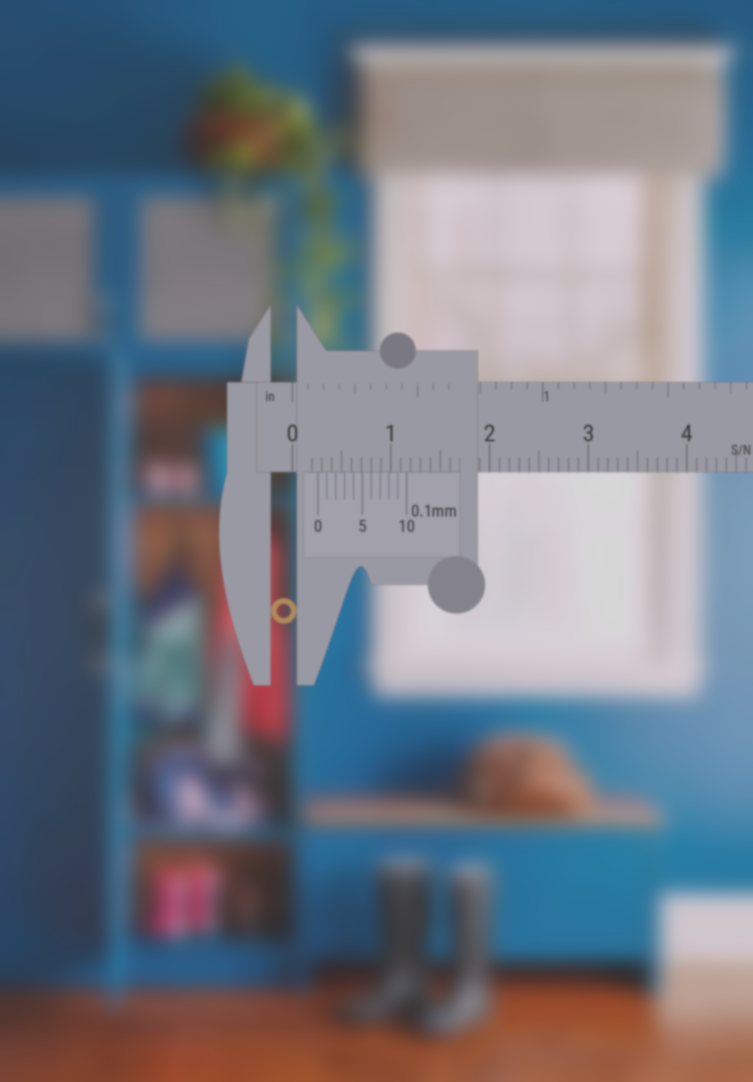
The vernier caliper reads 2.6 mm
